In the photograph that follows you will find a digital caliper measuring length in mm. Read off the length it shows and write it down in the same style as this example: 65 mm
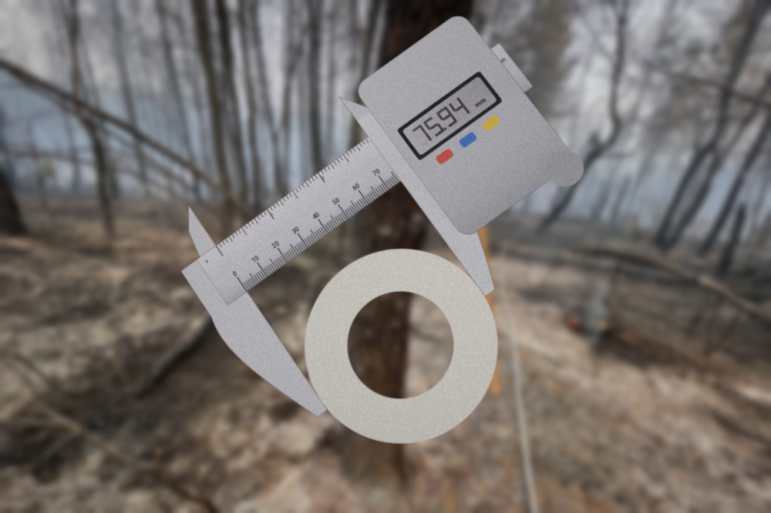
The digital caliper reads 75.94 mm
